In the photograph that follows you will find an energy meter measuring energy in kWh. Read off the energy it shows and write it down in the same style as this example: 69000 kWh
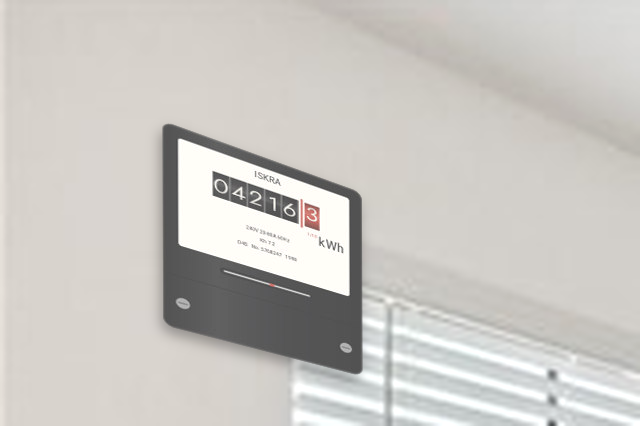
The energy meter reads 4216.3 kWh
